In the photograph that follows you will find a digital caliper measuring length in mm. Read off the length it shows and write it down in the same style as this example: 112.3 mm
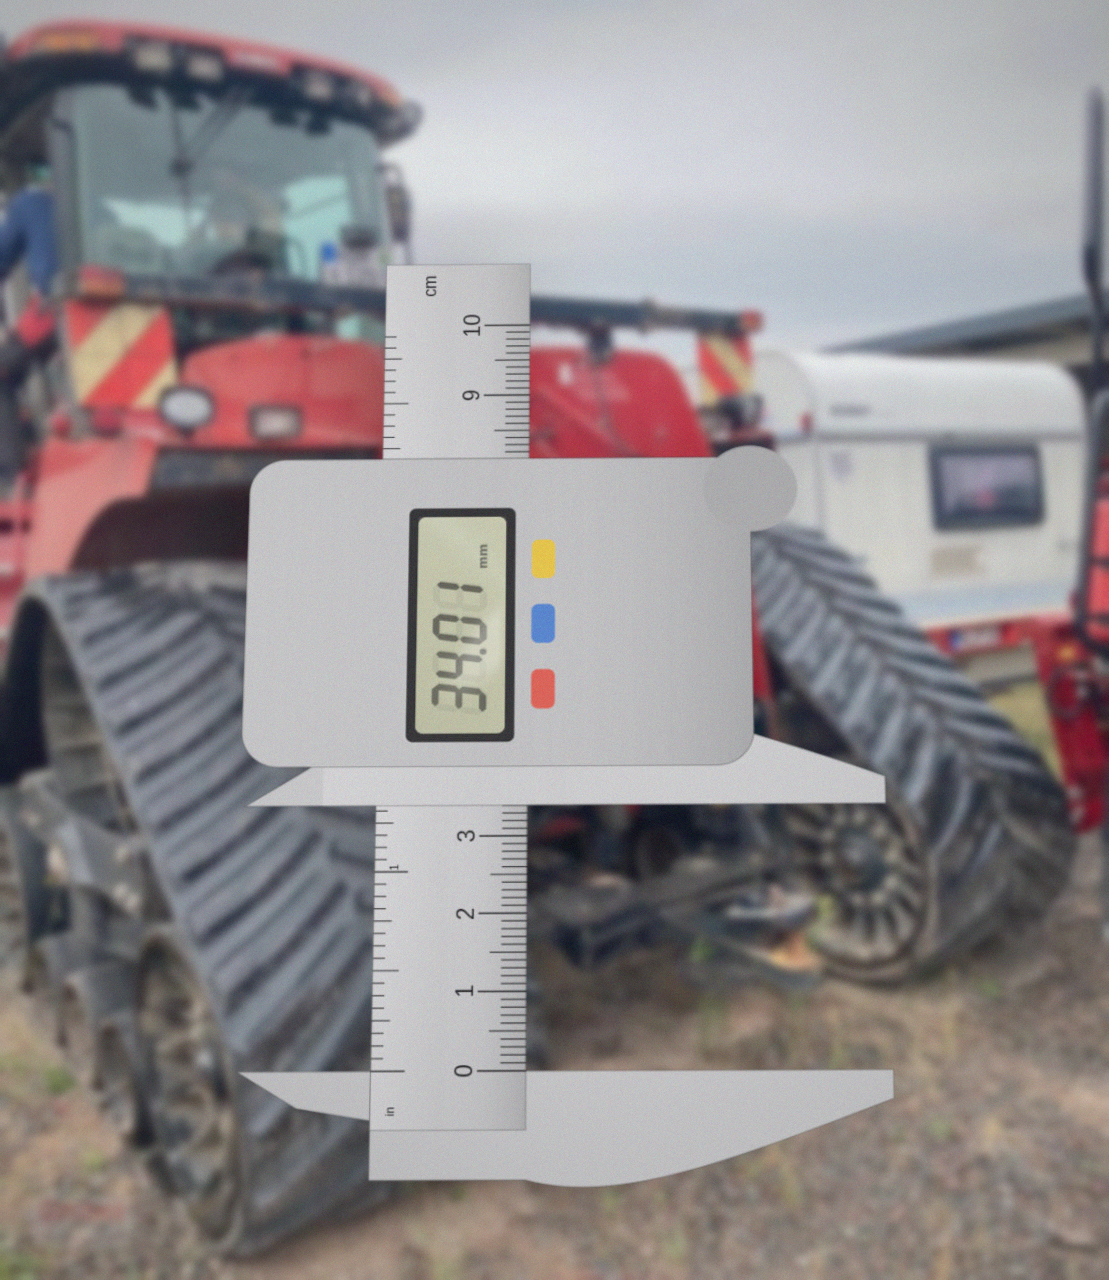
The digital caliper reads 34.01 mm
